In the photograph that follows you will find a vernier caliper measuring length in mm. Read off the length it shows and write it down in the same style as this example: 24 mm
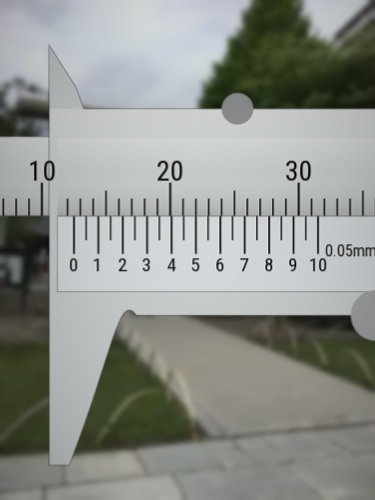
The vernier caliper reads 12.5 mm
